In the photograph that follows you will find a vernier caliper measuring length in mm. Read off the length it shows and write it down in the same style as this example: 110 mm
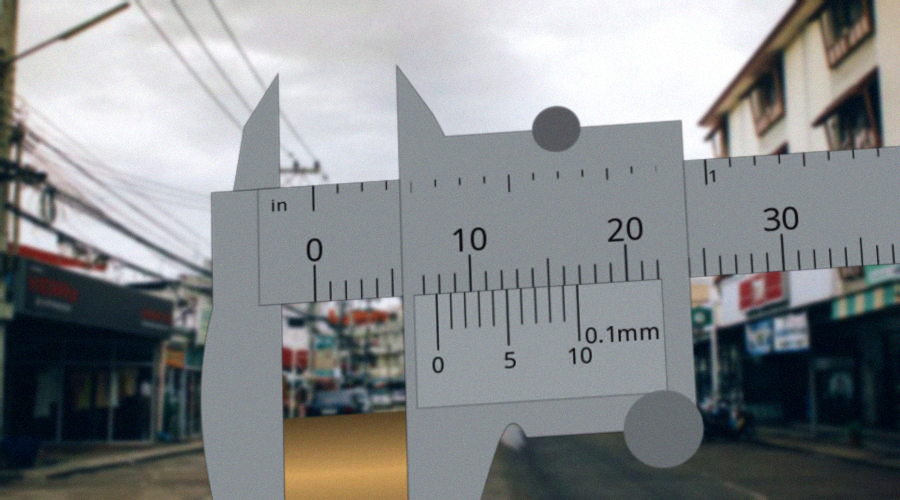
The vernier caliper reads 7.8 mm
